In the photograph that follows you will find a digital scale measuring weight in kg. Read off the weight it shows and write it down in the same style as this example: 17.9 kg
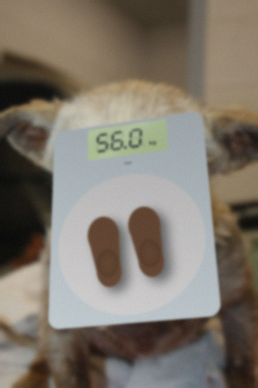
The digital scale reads 56.0 kg
